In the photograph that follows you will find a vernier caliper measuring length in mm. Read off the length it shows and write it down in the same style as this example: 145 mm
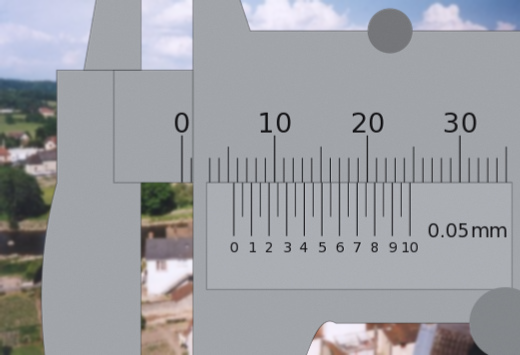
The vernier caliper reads 5.6 mm
